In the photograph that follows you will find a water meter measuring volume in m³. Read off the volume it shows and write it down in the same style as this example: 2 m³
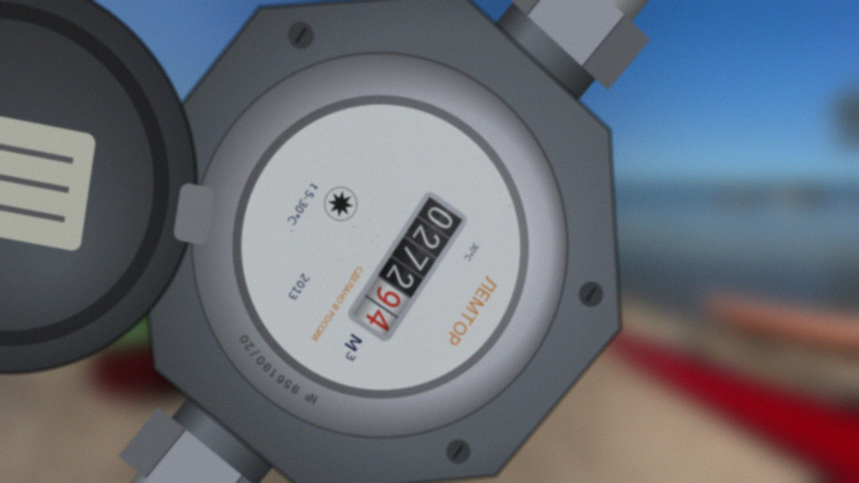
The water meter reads 272.94 m³
